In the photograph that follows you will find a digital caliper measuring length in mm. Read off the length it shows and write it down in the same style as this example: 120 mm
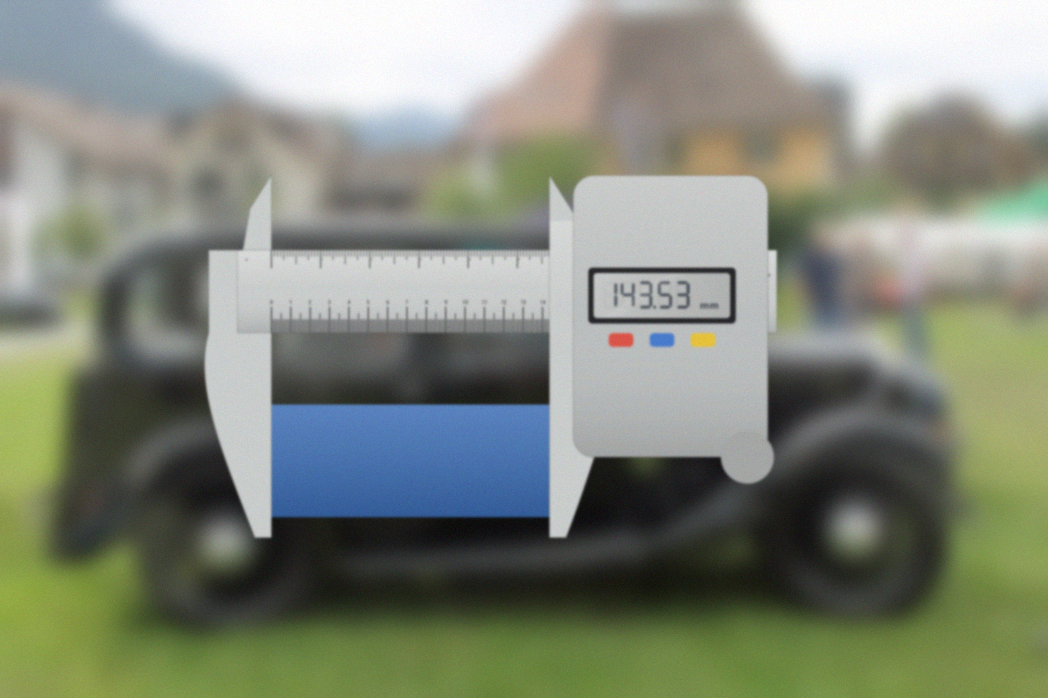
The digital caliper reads 143.53 mm
